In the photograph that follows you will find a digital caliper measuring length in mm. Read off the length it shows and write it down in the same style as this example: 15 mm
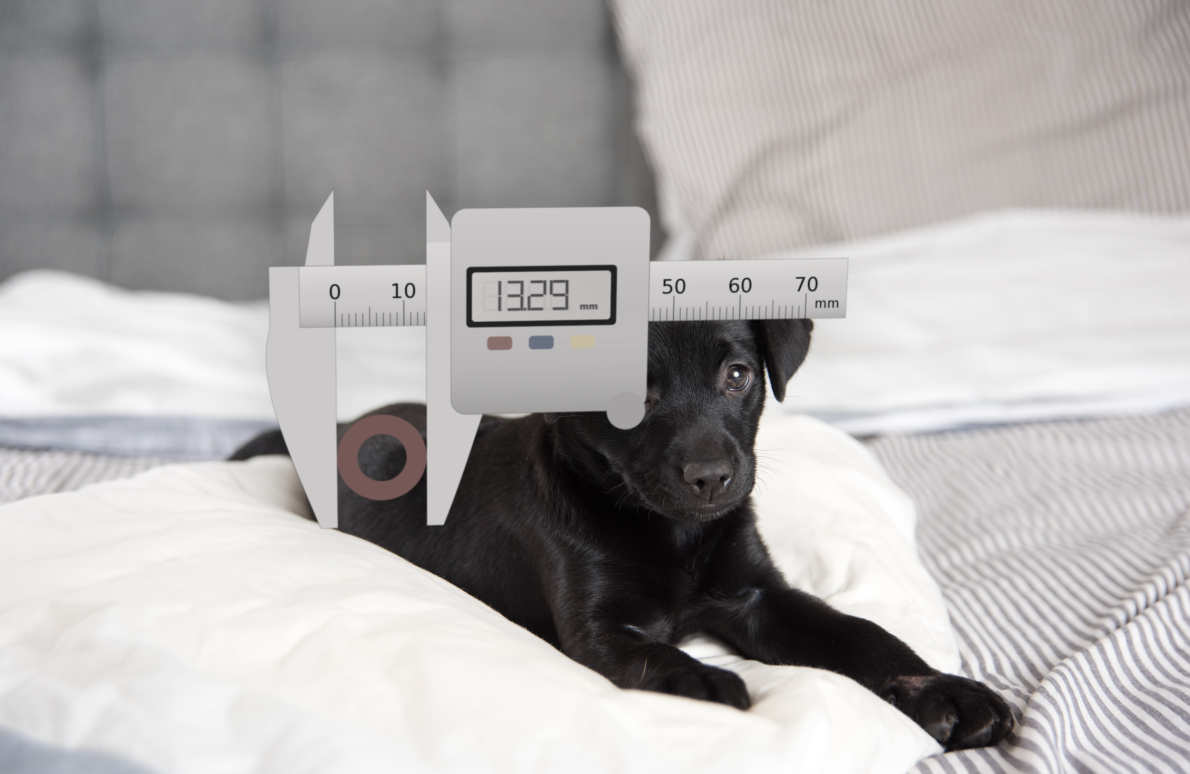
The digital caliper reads 13.29 mm
